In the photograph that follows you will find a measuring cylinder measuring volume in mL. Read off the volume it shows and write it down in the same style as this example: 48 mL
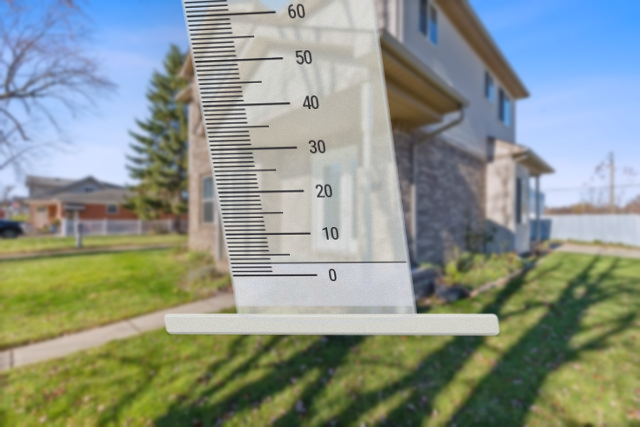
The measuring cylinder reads 3 mL
